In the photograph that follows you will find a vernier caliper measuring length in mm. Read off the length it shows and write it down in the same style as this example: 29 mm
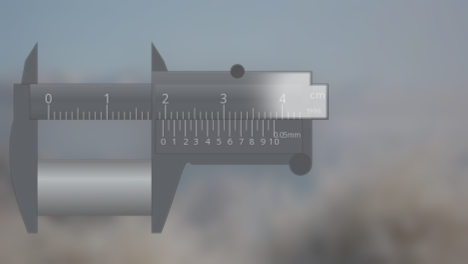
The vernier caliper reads 19.6 mm
